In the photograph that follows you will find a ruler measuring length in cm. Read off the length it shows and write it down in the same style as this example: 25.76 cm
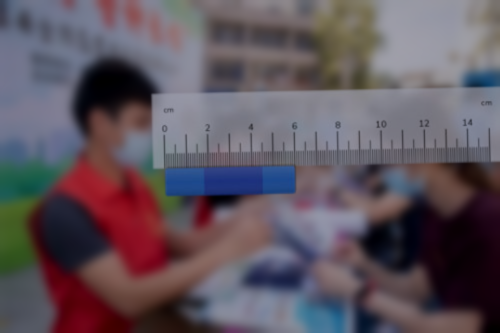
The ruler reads 6 cm
